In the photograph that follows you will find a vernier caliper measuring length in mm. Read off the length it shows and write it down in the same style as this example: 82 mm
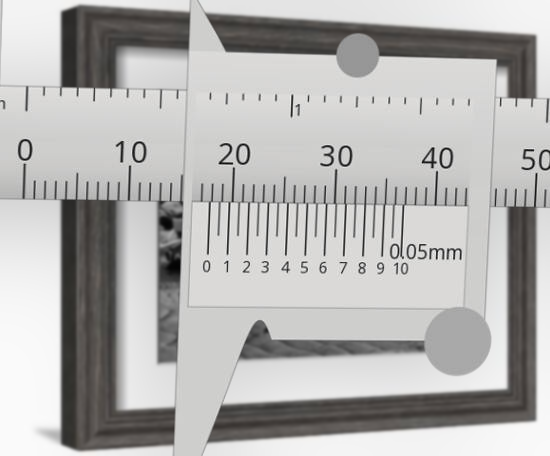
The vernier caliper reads 17.8 mm
